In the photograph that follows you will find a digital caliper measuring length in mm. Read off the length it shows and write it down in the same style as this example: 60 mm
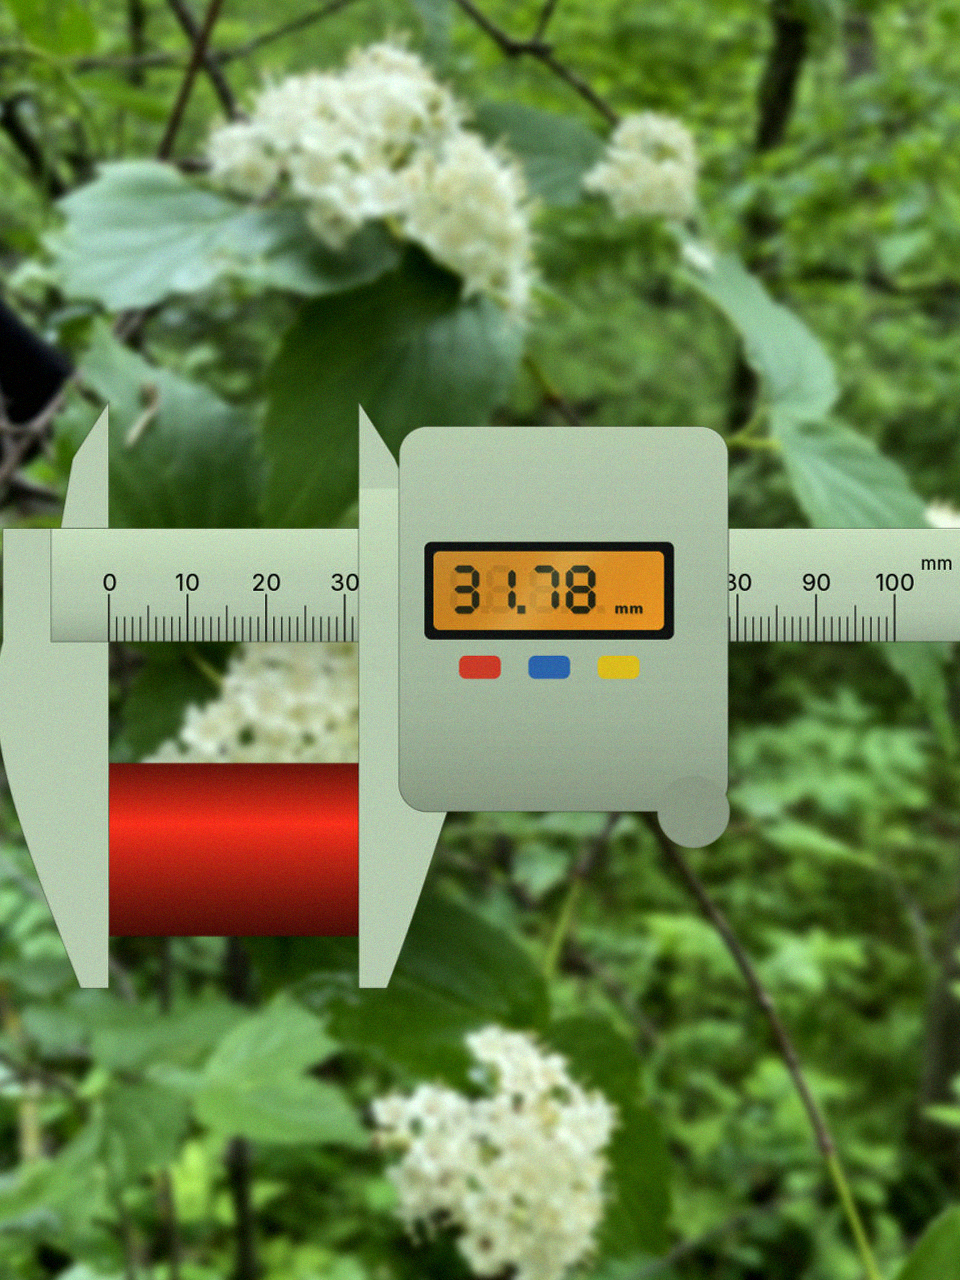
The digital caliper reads 31.78 mm
